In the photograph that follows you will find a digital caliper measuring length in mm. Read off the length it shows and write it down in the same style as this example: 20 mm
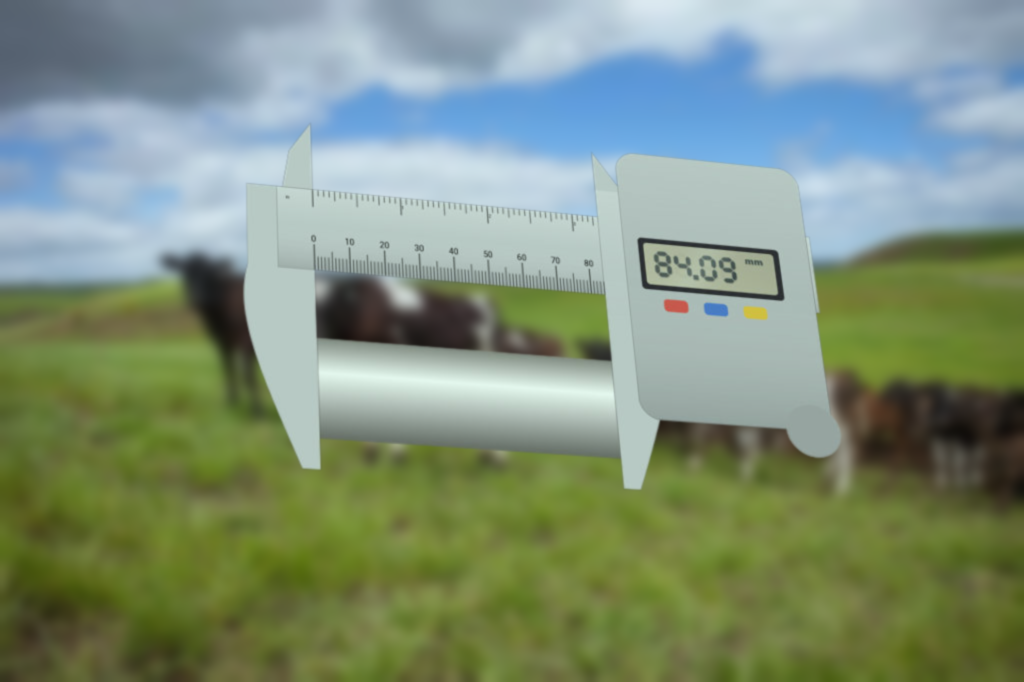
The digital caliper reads 84.09 mm
